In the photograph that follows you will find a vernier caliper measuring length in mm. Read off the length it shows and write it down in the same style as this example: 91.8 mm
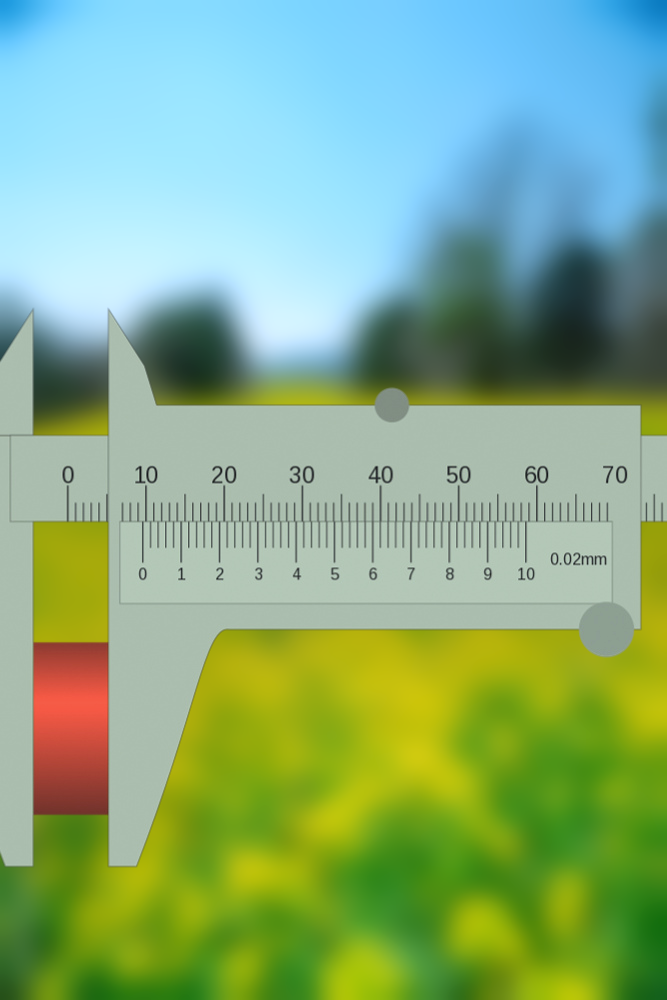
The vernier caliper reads 9.6 mm
